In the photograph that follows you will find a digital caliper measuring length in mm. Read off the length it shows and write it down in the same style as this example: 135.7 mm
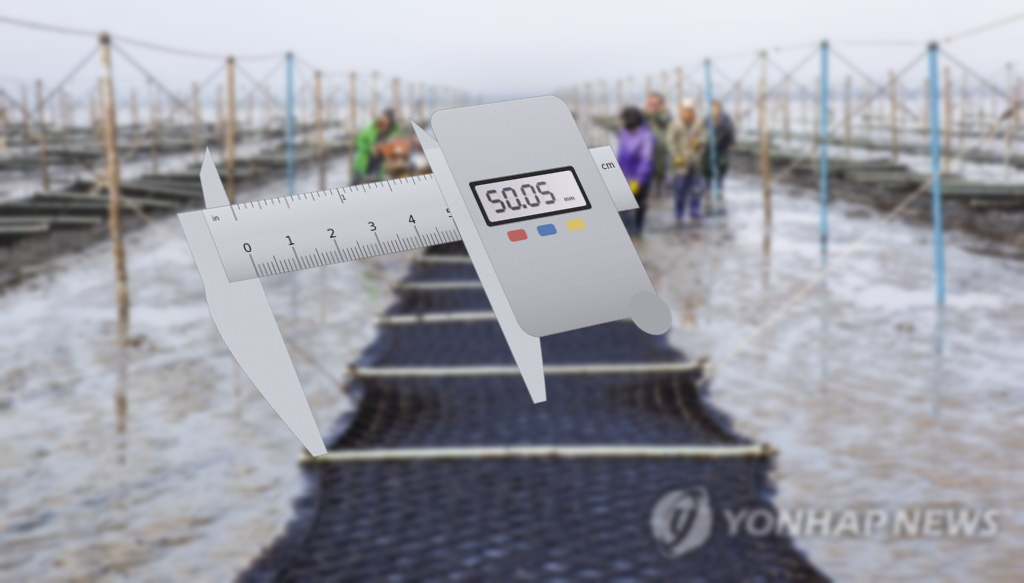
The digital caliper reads 50.05 mm
